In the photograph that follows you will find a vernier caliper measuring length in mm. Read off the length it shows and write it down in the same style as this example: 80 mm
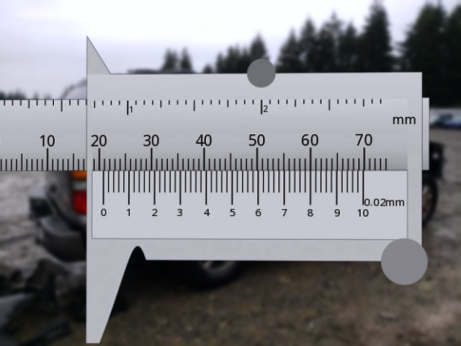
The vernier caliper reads 20.8 mm
